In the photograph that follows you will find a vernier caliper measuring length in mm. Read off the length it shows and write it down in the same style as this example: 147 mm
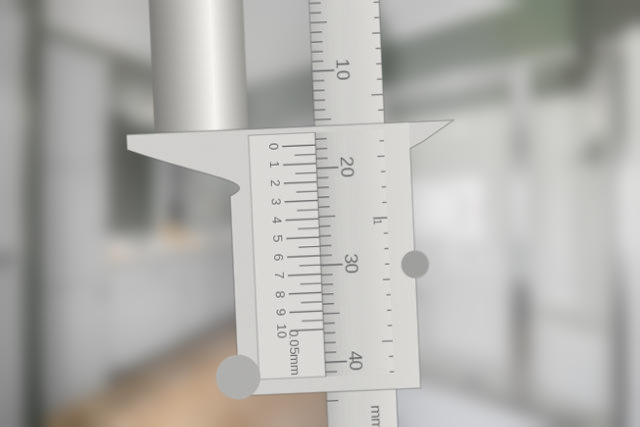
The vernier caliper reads 17.6 mm
